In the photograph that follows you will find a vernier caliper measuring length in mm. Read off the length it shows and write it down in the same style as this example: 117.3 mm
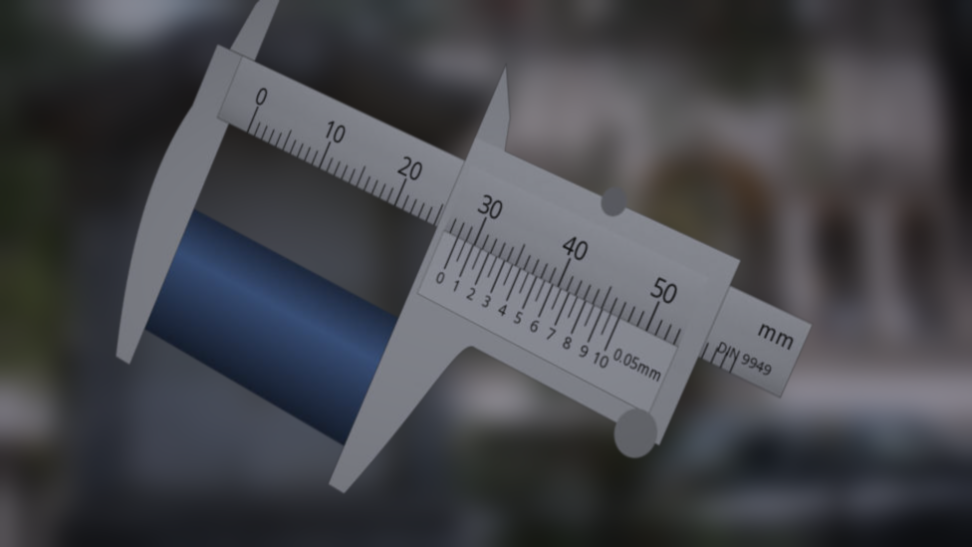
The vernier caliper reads 28.0 mm
